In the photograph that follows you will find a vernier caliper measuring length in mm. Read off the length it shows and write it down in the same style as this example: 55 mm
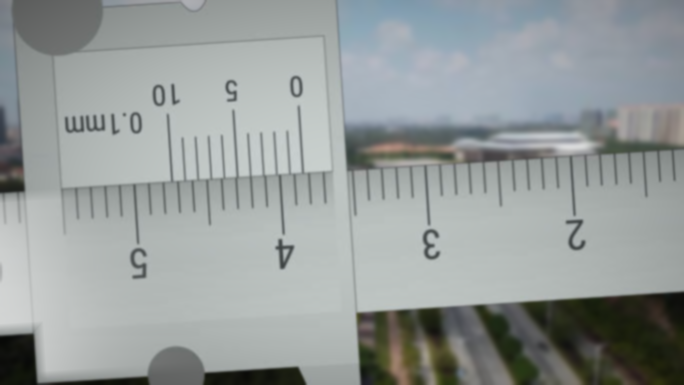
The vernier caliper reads 38.4 mm
